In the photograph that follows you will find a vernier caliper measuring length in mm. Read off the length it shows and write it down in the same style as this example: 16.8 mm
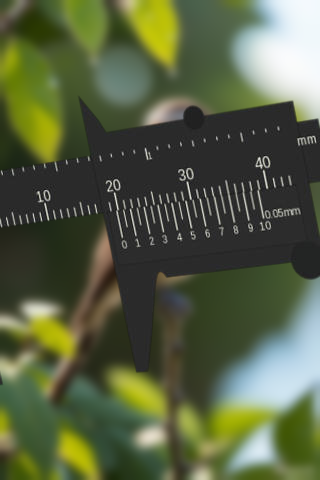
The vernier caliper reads 19.8 mm
